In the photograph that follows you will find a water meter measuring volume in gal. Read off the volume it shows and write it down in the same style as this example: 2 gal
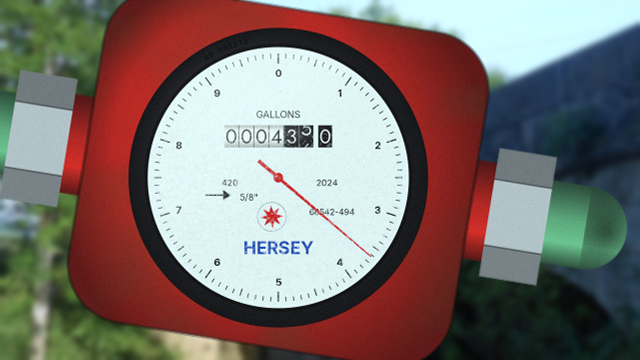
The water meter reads 4353.6 gal
